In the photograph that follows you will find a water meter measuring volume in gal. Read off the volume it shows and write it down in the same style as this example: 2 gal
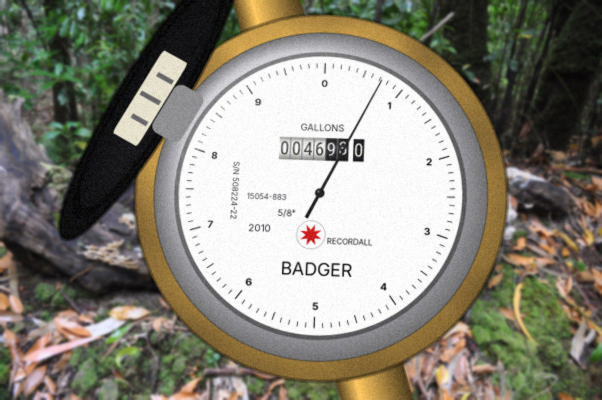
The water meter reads 46930.7 gal
